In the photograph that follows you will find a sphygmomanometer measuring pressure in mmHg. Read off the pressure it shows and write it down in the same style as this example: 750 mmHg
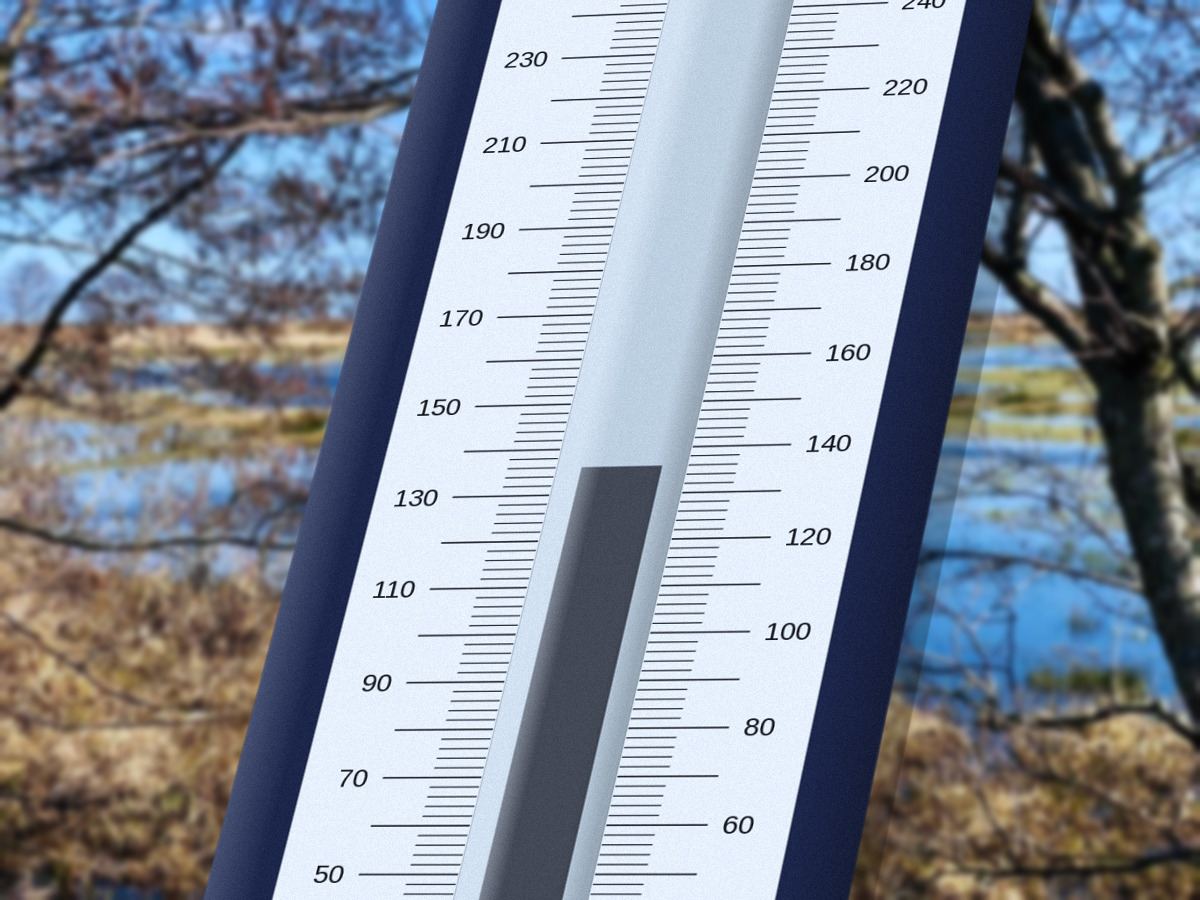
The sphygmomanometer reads 136 mmHg
